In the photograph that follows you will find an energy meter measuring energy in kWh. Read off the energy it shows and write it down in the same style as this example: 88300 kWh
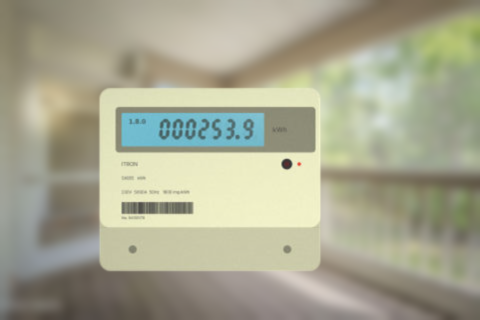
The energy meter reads 253.9 kWh
